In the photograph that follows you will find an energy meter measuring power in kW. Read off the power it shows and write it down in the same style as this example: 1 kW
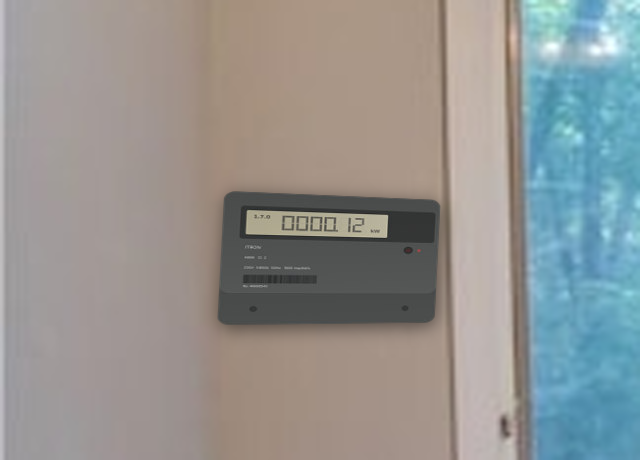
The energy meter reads 0.12 kW
